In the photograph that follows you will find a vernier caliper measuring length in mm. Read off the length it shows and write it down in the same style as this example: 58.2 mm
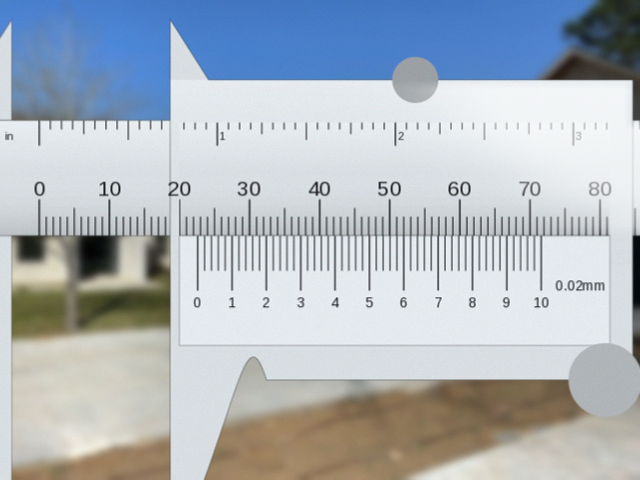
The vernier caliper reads 22.6 mm
